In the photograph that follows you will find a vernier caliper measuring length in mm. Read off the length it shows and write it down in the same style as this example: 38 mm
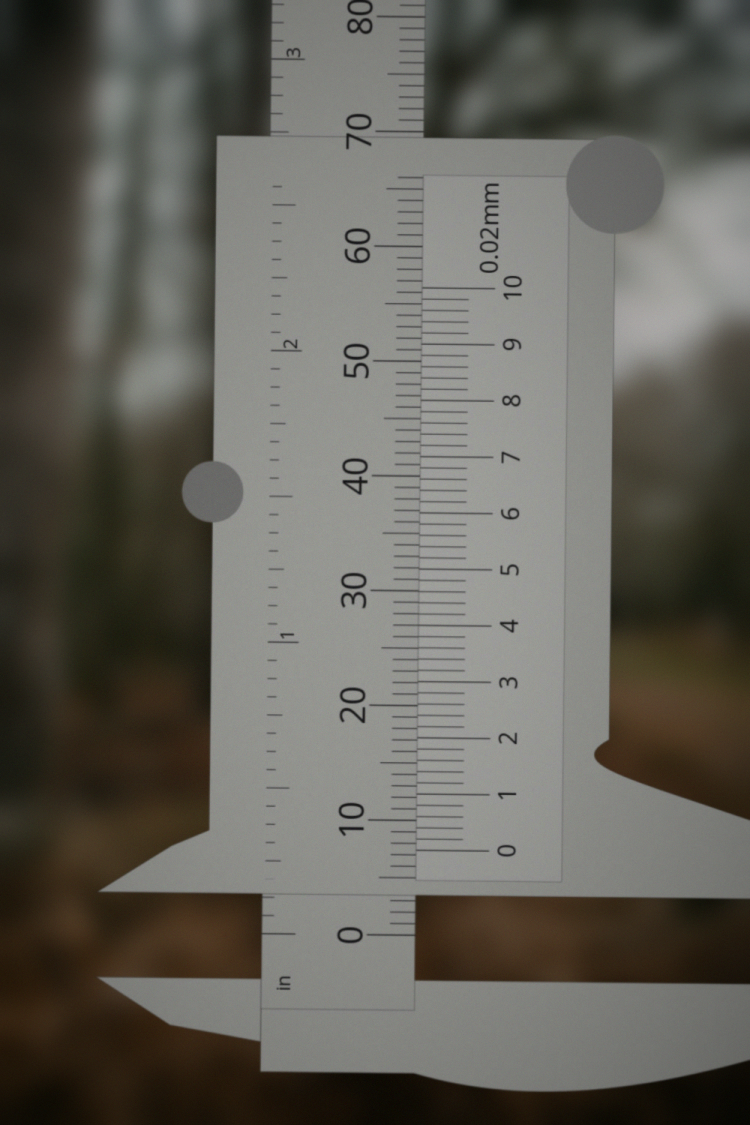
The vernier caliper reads 7.4 mm
